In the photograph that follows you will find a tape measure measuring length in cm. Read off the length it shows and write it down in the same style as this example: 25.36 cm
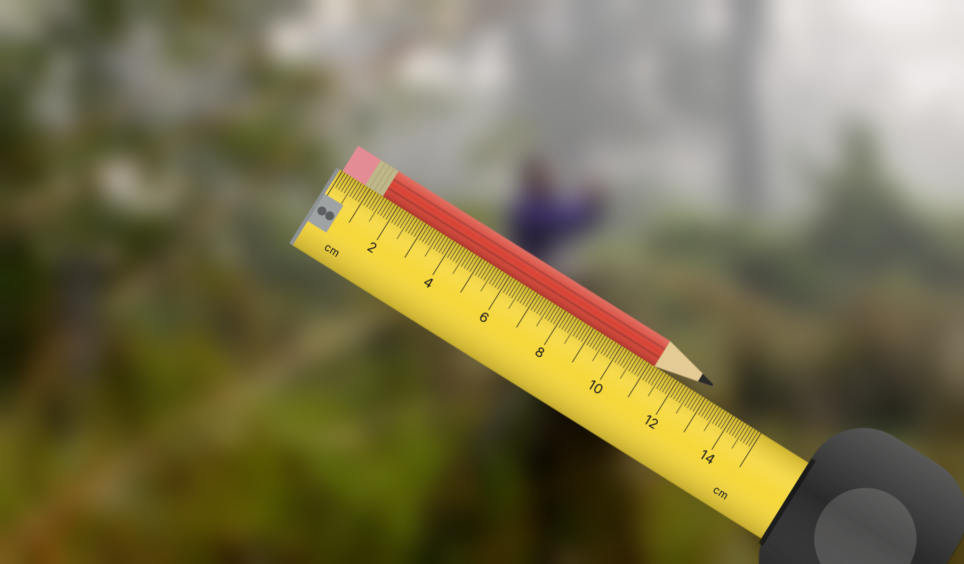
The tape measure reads 13 cm
